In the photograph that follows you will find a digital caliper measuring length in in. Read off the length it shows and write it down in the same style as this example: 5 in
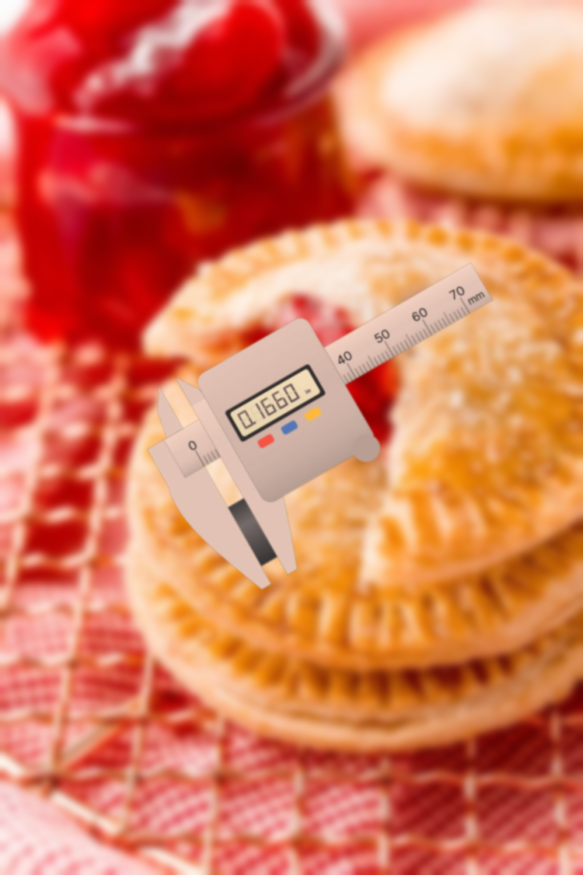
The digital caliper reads 0.1660 in
